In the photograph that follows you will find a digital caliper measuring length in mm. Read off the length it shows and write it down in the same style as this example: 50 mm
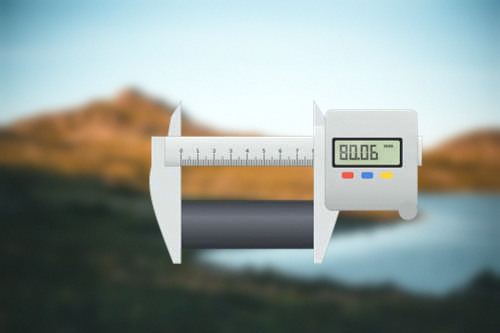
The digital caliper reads 80.06 mm
